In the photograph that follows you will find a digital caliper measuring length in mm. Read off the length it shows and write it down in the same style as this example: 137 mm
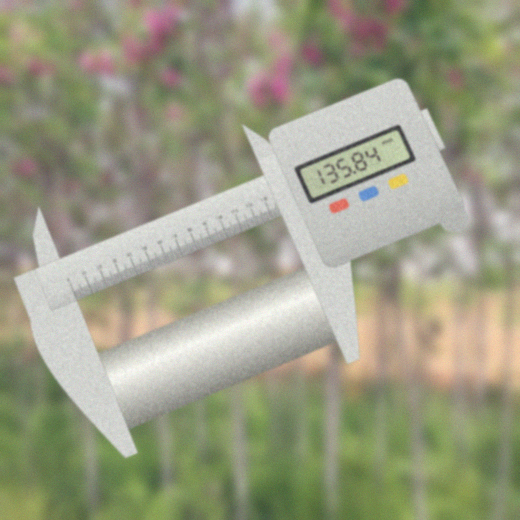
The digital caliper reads 135.84 mm
